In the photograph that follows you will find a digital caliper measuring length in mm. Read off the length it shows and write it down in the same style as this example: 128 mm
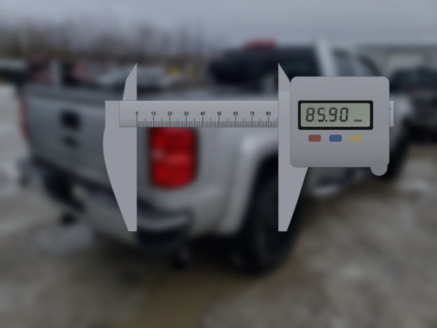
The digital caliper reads 85.90 mm
